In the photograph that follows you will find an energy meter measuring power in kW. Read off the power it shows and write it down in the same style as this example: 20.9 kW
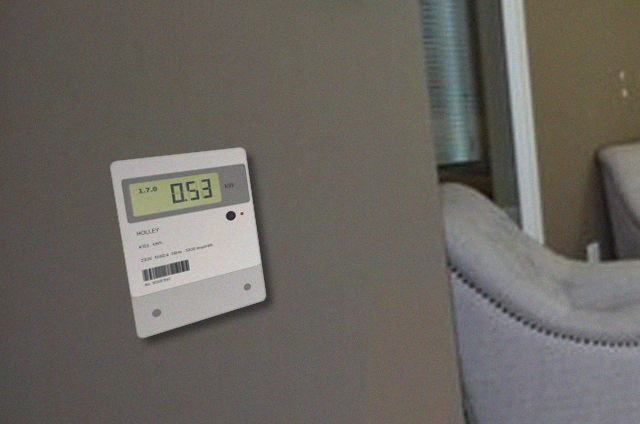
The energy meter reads 0.53 kW
